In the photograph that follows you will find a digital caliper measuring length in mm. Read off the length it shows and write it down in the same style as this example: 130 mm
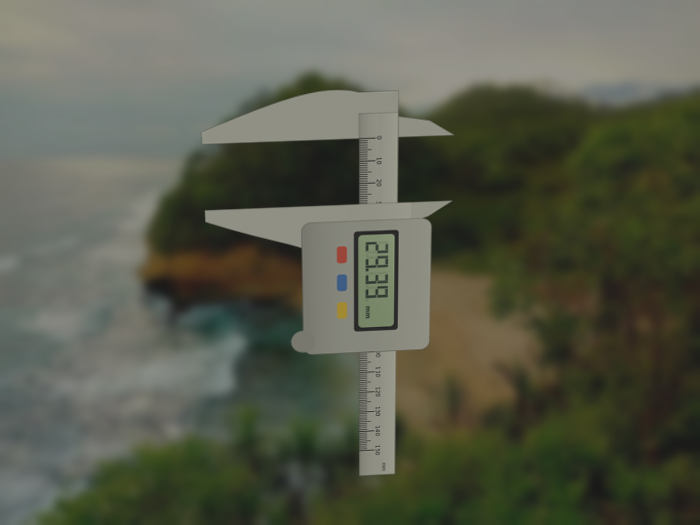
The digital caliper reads 29.39 mm
